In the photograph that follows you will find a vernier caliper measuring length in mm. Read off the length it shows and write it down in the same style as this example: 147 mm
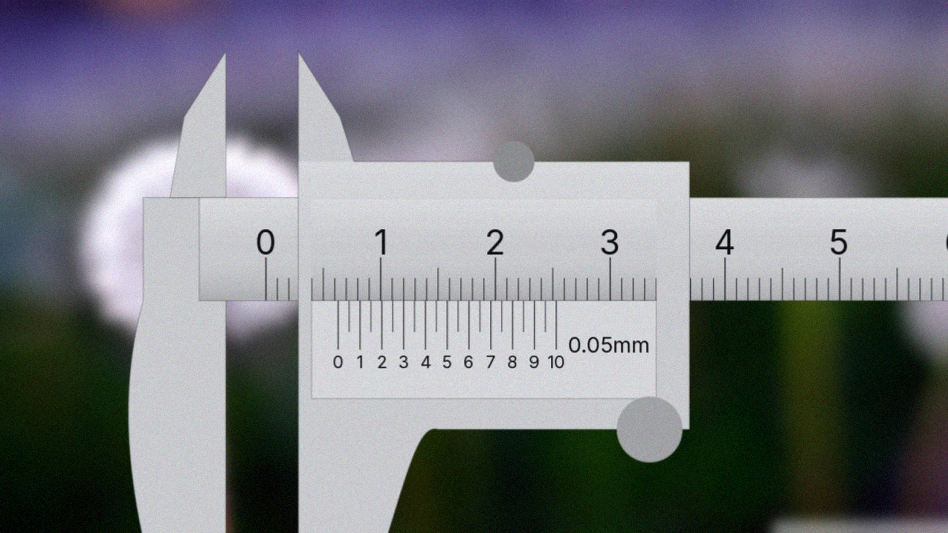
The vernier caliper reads 6.3 mm
